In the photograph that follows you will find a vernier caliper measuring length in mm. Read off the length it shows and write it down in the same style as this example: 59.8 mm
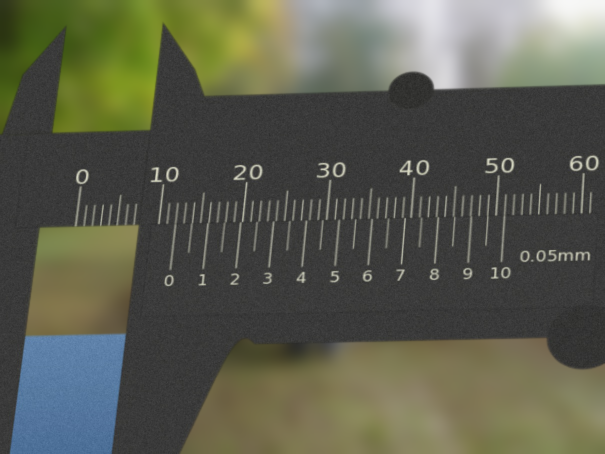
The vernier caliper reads 12.0 mm
